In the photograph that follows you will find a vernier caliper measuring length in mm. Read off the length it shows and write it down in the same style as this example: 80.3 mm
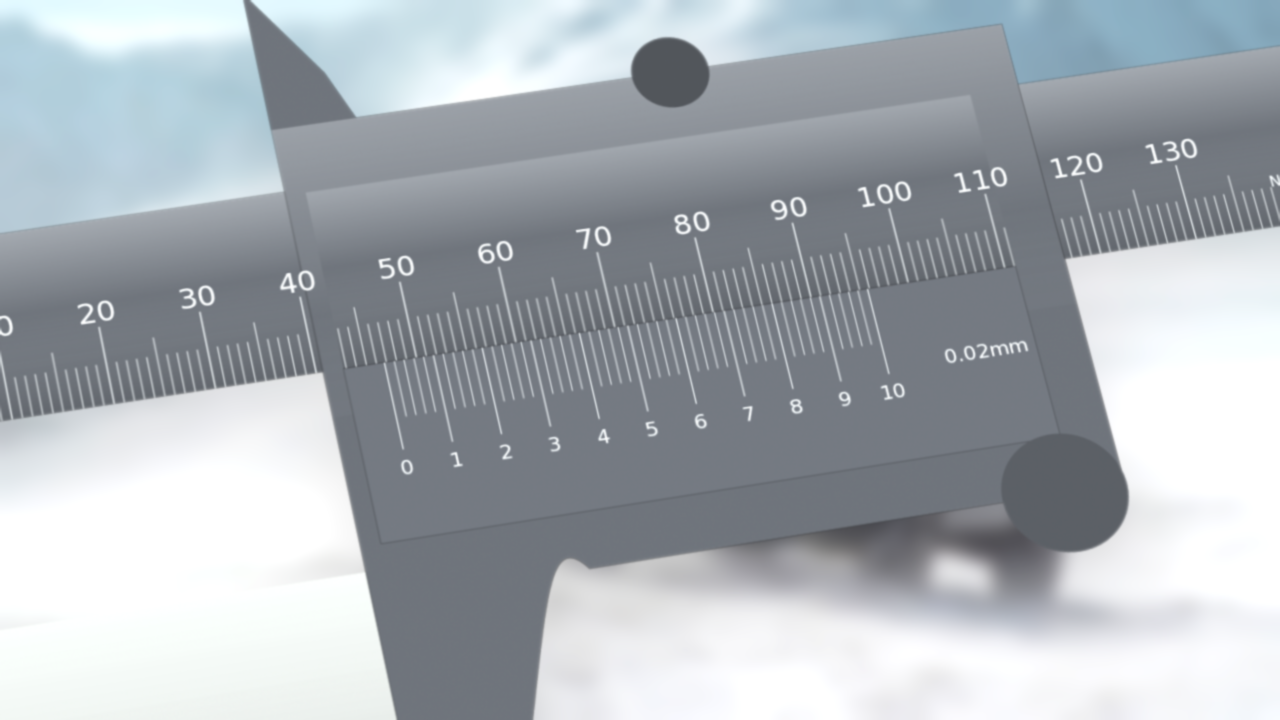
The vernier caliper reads 46.8 mm
